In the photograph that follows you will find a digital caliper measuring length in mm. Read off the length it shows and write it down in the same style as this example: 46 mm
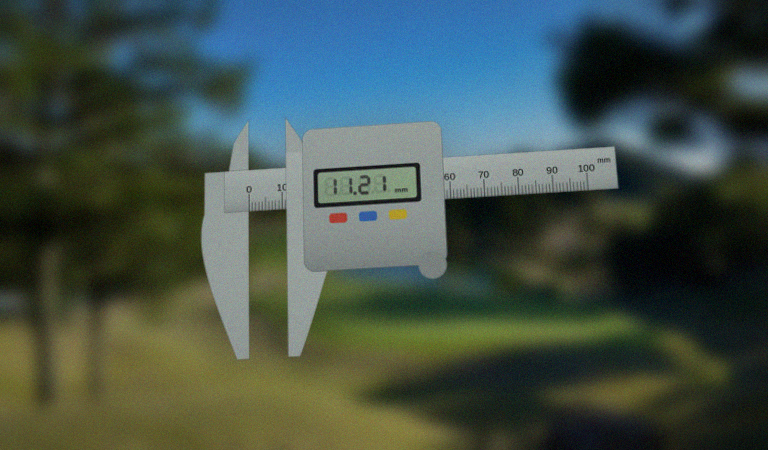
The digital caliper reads 11.21 mm
